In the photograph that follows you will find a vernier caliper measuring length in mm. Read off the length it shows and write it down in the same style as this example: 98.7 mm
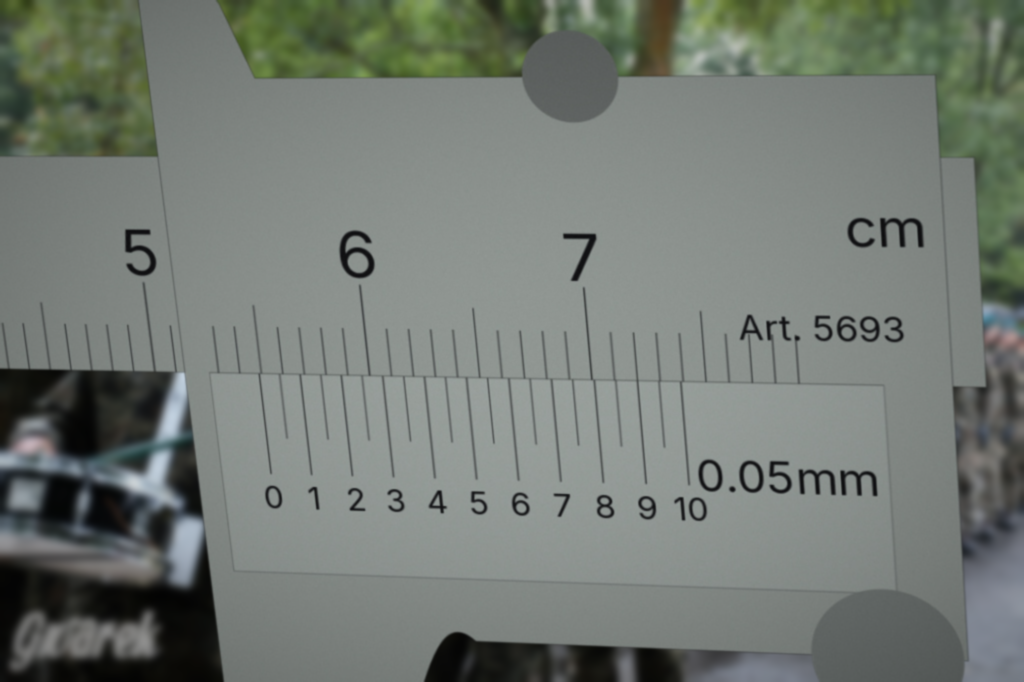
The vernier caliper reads 54.9 mm
